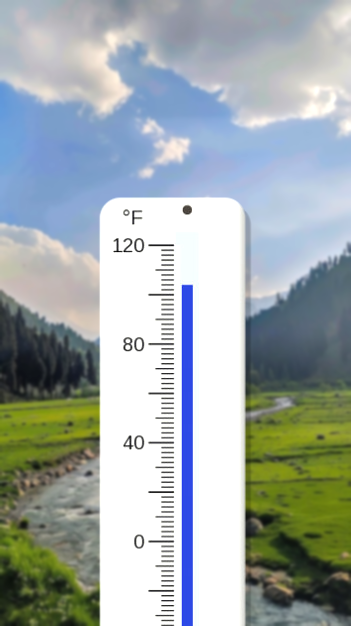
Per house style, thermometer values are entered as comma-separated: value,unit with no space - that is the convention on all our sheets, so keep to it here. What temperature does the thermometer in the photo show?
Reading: 104,°F
